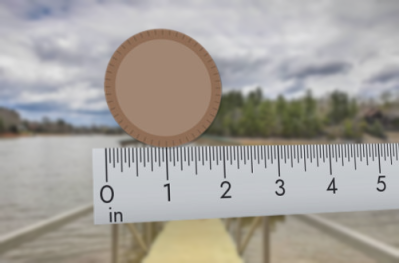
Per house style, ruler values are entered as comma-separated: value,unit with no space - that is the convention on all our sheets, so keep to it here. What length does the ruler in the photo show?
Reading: 2,in
